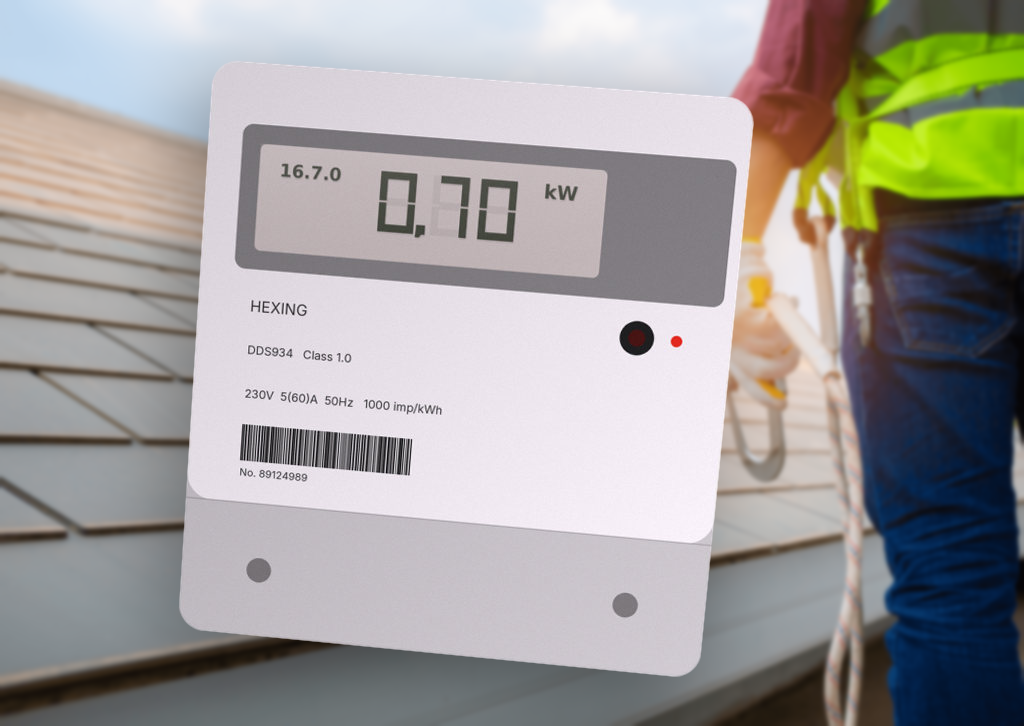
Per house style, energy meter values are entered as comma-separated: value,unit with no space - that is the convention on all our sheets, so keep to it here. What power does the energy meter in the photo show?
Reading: 0.70,kW
